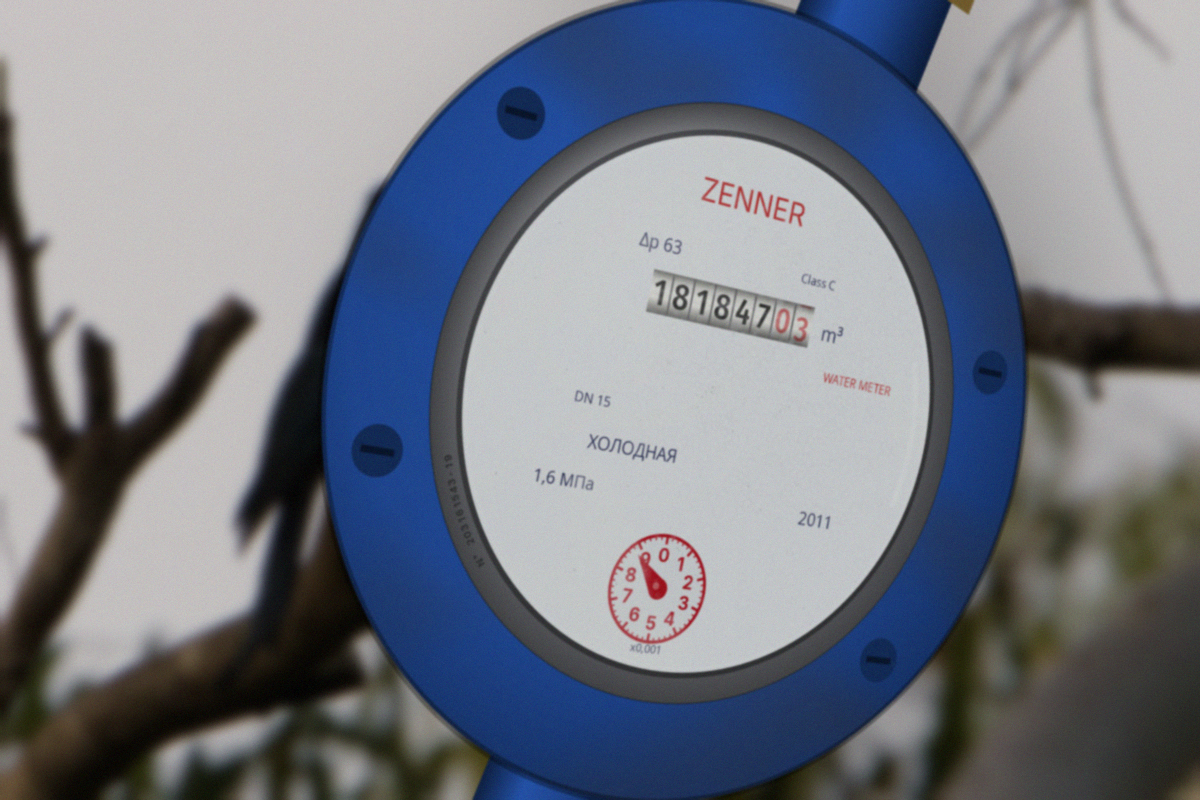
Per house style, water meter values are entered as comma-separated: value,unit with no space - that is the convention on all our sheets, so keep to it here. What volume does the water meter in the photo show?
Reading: 181847.028,m³
